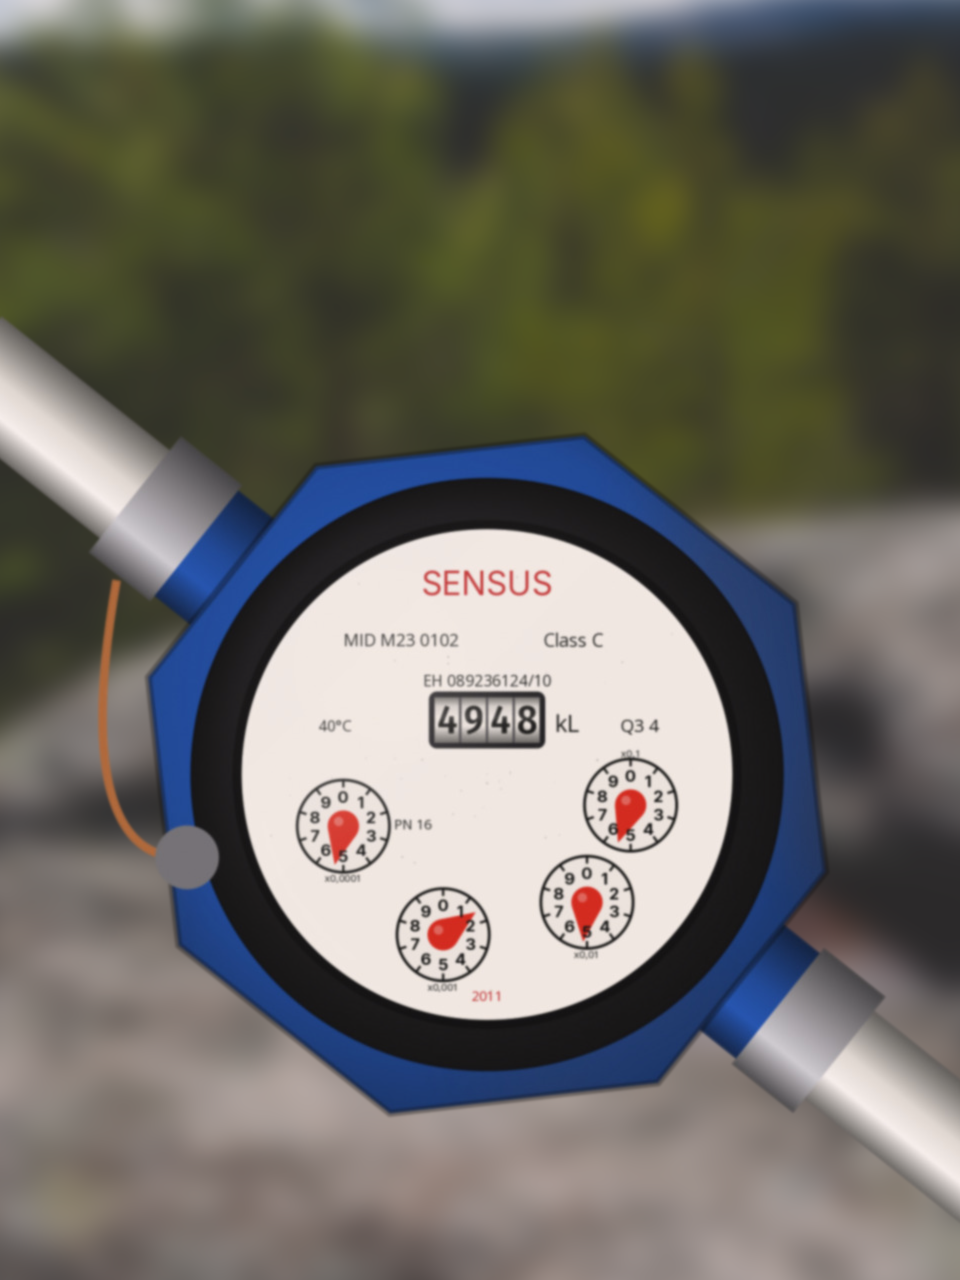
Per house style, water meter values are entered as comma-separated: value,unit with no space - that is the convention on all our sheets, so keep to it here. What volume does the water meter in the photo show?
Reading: 4948.5515,kL
